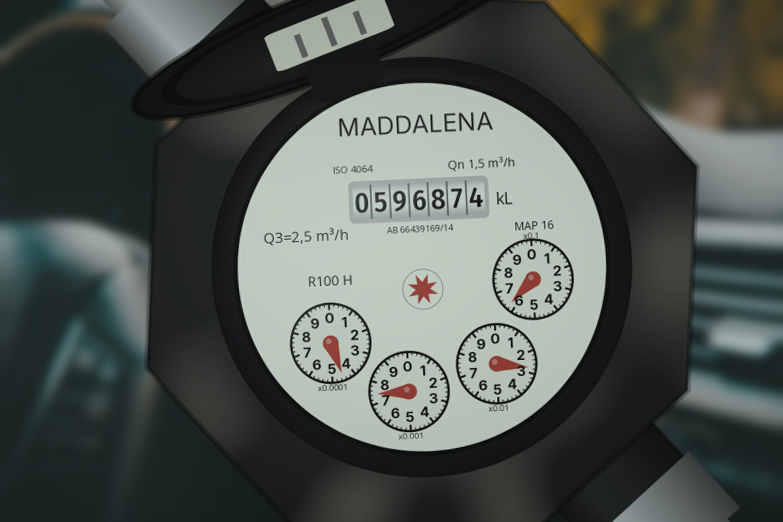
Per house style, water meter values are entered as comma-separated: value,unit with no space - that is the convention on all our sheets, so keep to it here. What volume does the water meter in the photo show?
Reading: 596874.6274,kL
